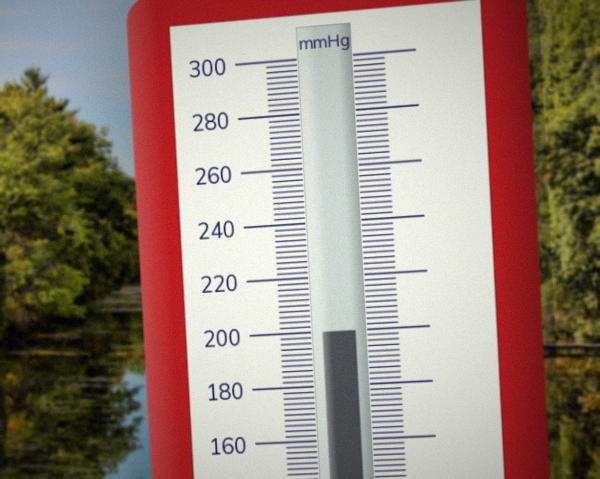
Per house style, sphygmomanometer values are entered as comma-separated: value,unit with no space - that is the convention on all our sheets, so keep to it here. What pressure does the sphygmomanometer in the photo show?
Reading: 200,mmHg
